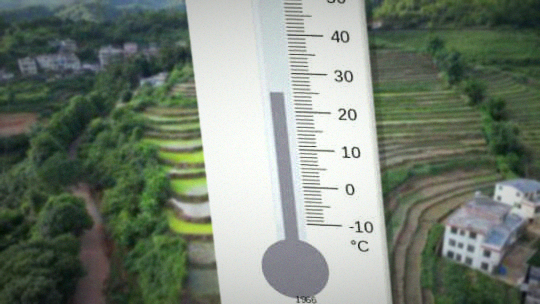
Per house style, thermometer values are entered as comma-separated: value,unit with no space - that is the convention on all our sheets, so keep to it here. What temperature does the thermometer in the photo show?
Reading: 25,°C
